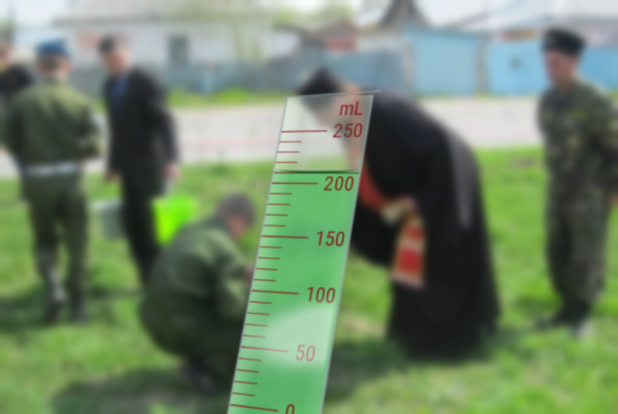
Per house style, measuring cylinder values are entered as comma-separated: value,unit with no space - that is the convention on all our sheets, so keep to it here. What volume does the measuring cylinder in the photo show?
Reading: 210,mL
